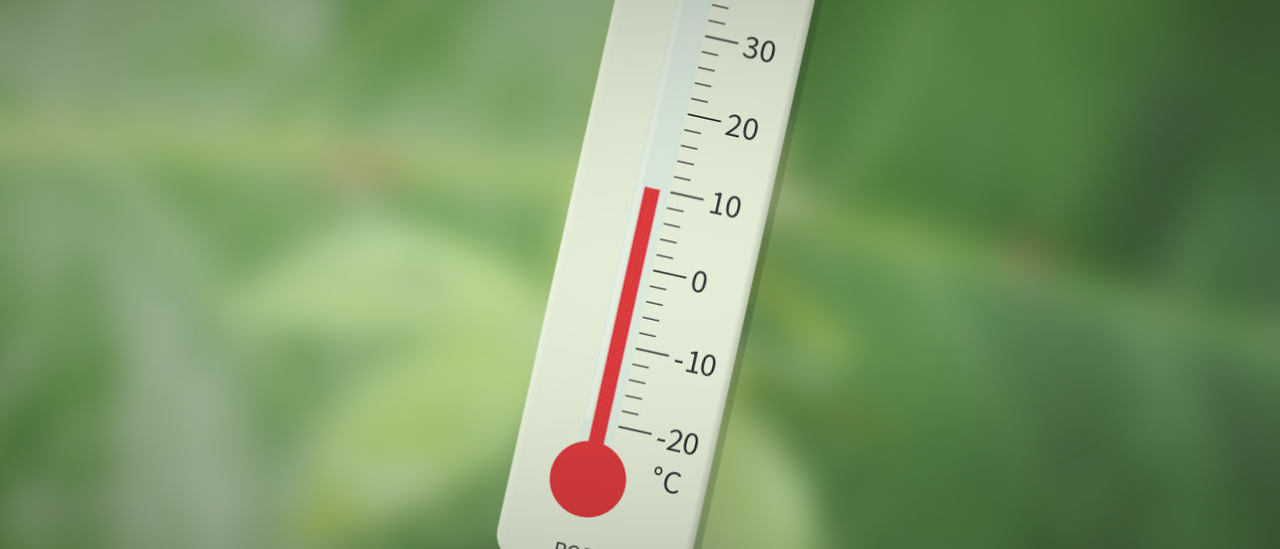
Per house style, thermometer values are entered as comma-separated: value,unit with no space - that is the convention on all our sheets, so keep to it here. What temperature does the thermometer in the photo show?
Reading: 10,°C
